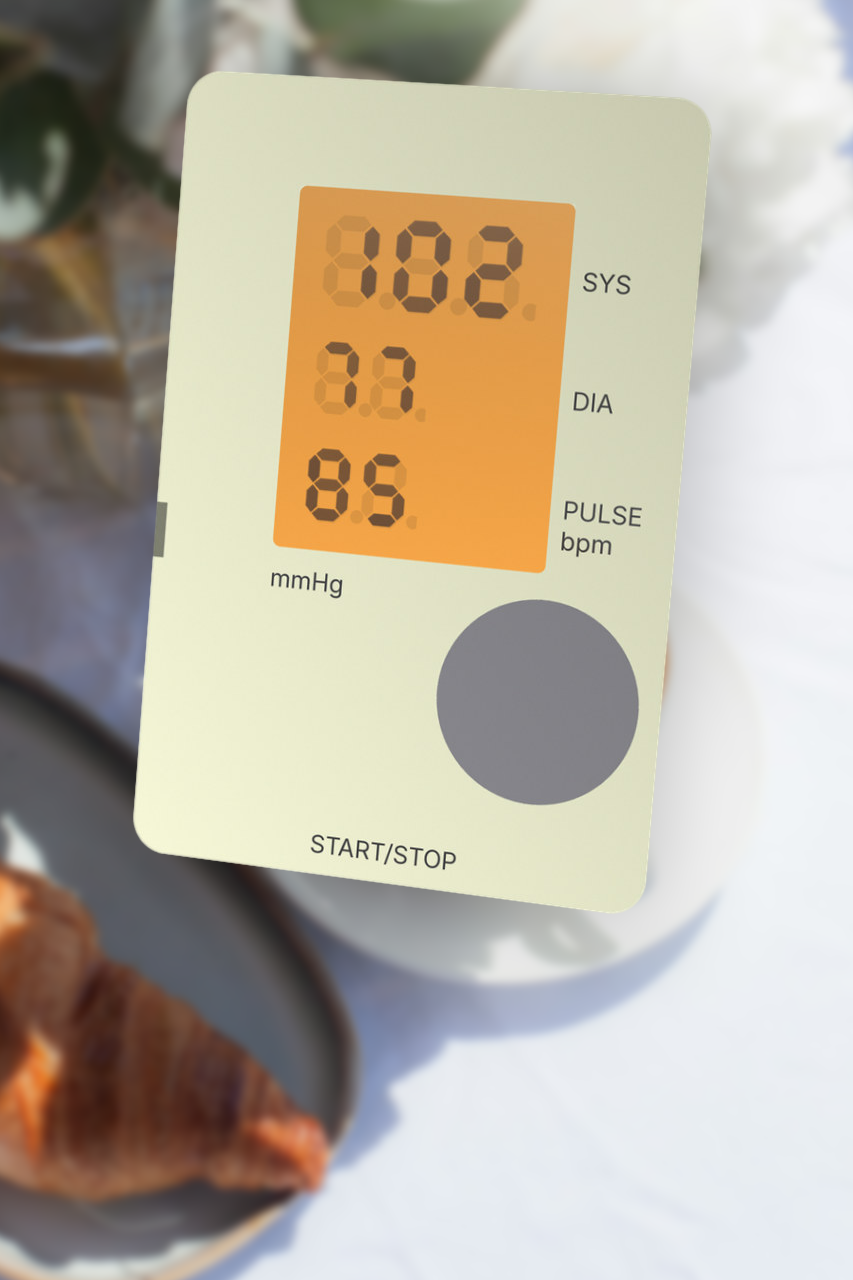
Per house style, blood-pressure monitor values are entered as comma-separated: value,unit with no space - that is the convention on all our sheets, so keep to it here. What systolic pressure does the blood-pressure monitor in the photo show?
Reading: 102,mmHg
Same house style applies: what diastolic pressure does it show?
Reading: 77,mmHg
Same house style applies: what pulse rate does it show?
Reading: 85,bpm
